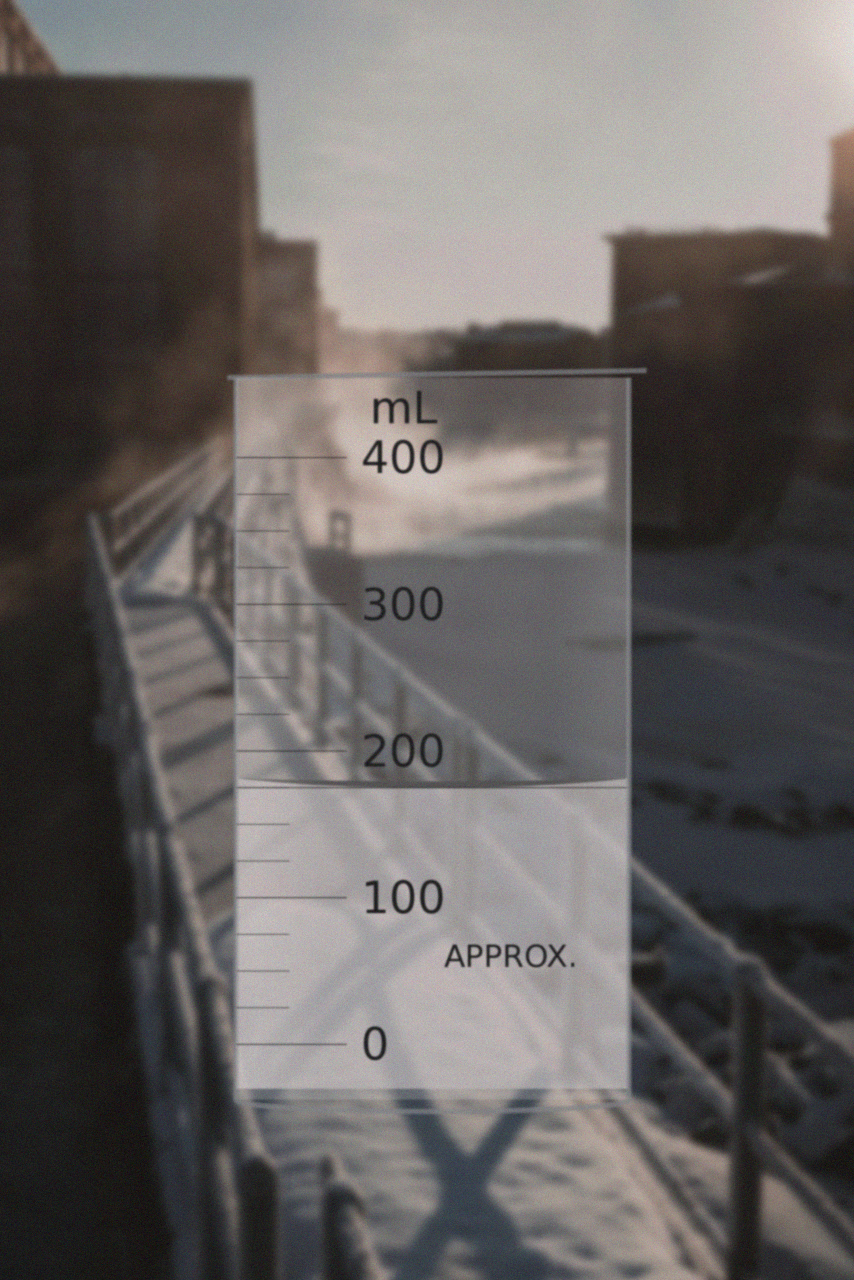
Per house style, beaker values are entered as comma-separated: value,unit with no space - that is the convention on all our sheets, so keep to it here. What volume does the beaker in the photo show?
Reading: 175,mL
